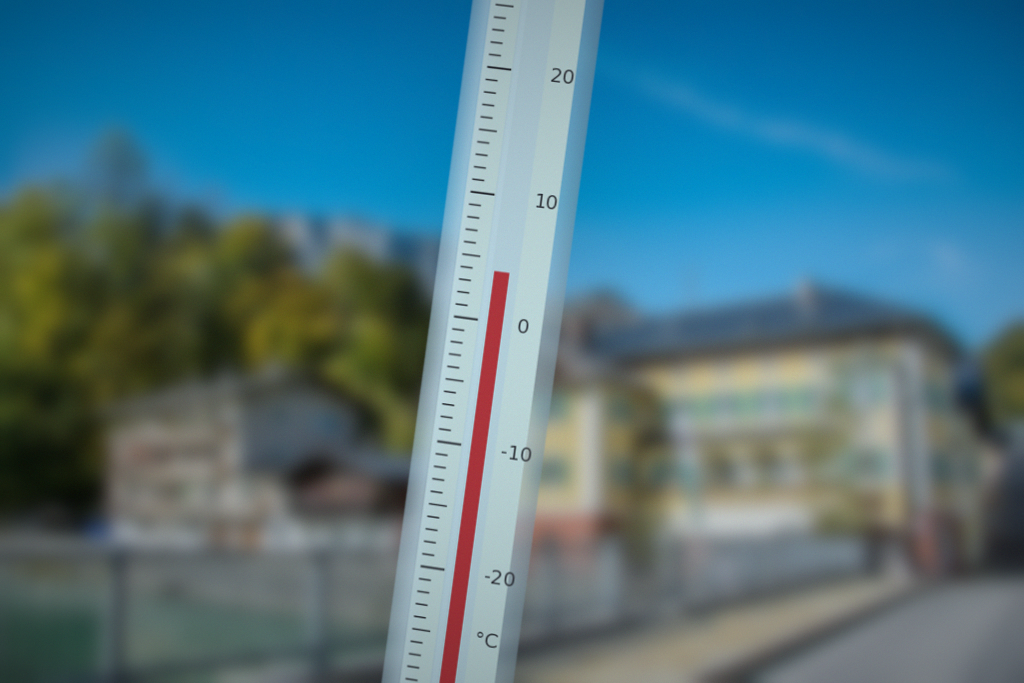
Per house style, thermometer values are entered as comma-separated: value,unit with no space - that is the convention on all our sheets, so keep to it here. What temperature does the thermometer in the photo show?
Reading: 4,°C
